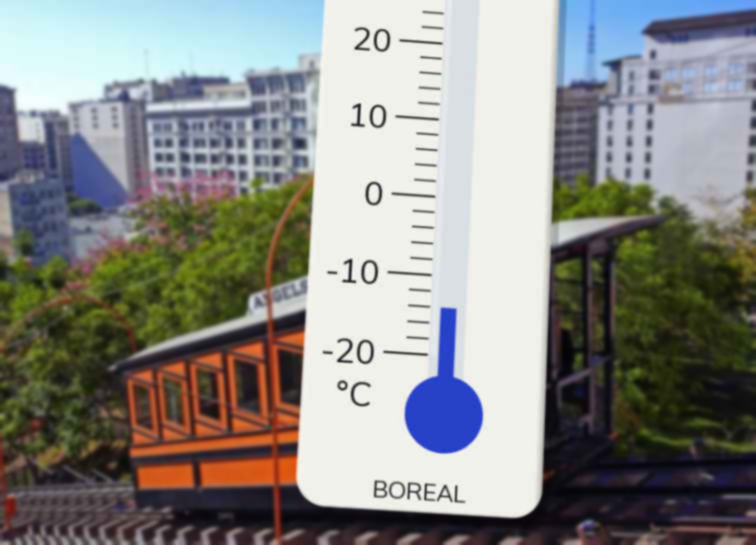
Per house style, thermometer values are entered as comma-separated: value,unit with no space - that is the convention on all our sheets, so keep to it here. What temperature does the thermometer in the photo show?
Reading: -14,°C
